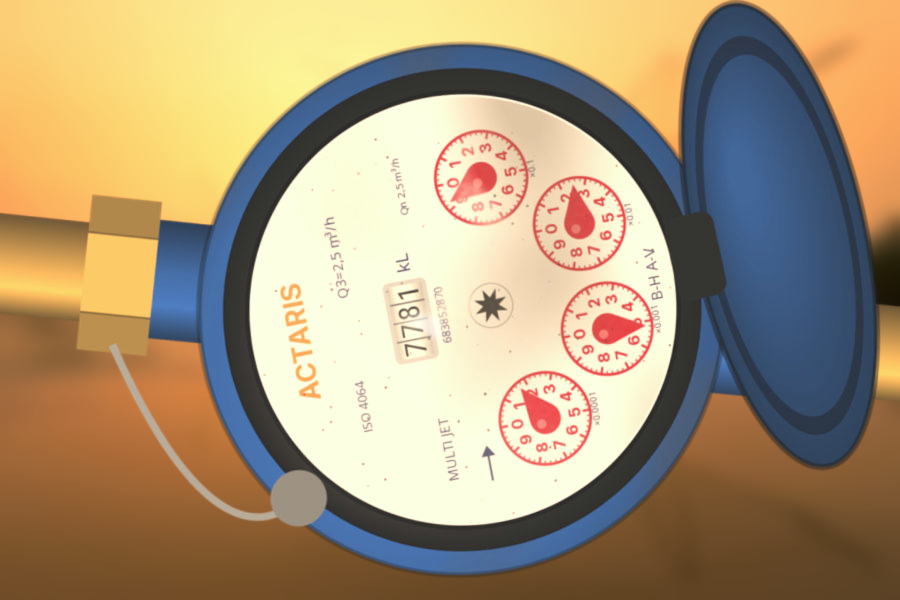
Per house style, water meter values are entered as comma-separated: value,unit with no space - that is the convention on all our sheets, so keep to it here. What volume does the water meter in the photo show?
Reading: 7780.9251,kL
